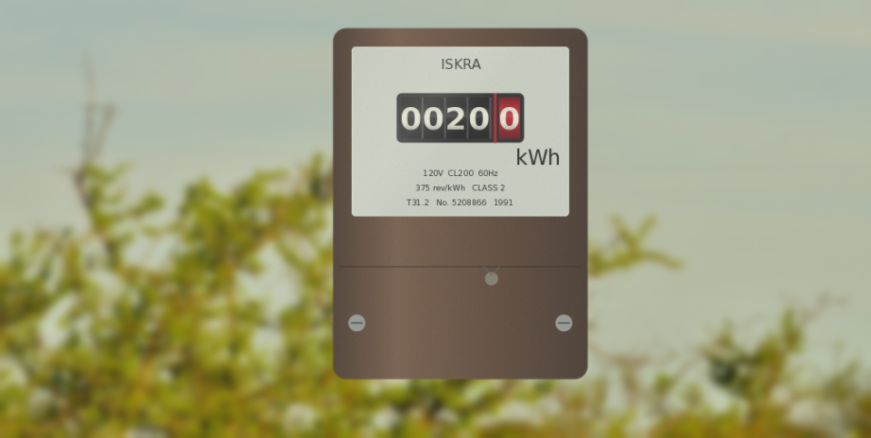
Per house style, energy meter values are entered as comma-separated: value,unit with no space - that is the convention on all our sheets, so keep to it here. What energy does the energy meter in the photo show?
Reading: 20.0,kWh
